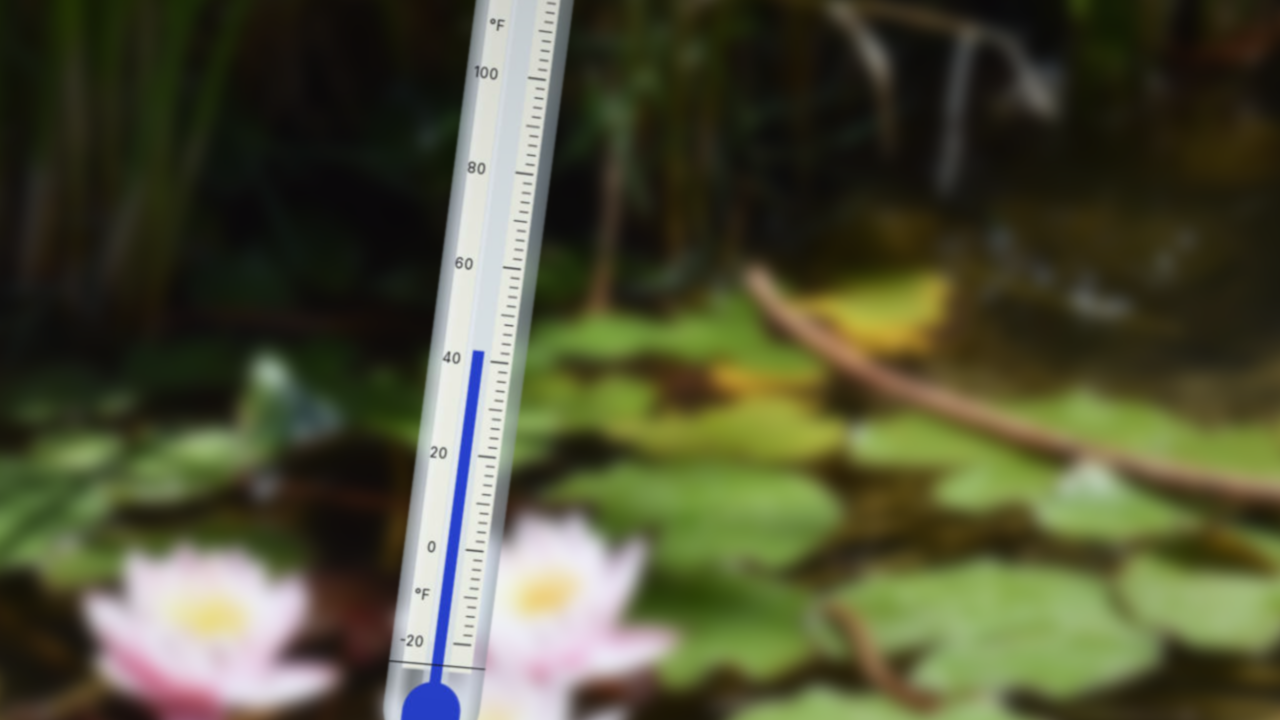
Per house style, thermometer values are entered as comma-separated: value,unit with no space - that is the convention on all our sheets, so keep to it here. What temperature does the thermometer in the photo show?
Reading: 42,°F
